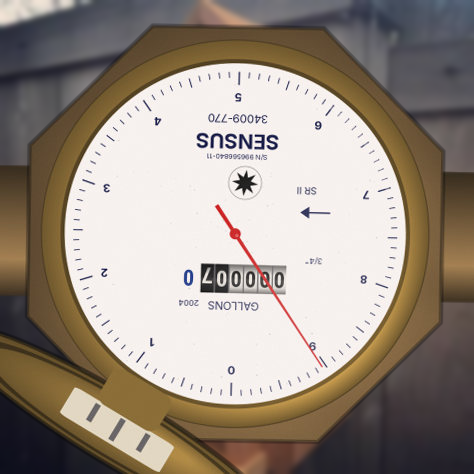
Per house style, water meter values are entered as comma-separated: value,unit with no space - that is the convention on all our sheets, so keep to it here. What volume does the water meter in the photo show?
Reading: 69.0,gal
